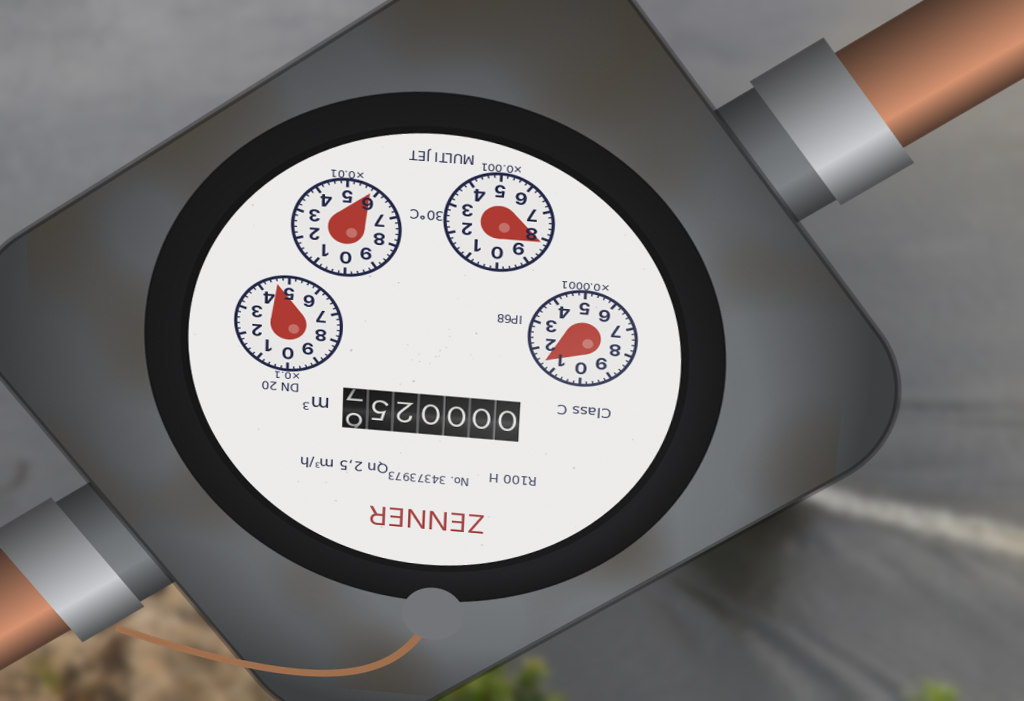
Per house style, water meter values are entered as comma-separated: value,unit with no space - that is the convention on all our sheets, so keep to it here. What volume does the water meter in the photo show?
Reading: 256.4581,m³
